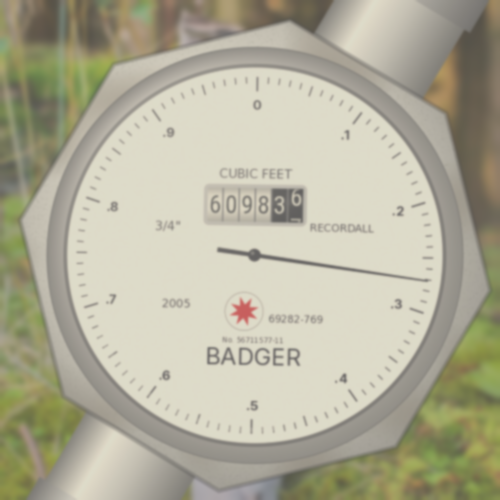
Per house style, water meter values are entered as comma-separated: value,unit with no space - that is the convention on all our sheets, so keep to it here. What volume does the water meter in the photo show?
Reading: 609836.27,ft³
